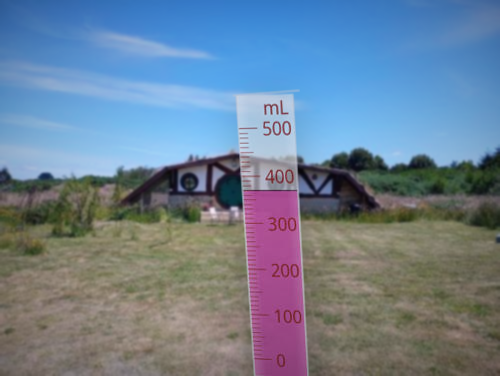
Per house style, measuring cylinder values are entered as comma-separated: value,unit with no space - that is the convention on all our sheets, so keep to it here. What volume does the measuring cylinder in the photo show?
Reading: 370,mL
